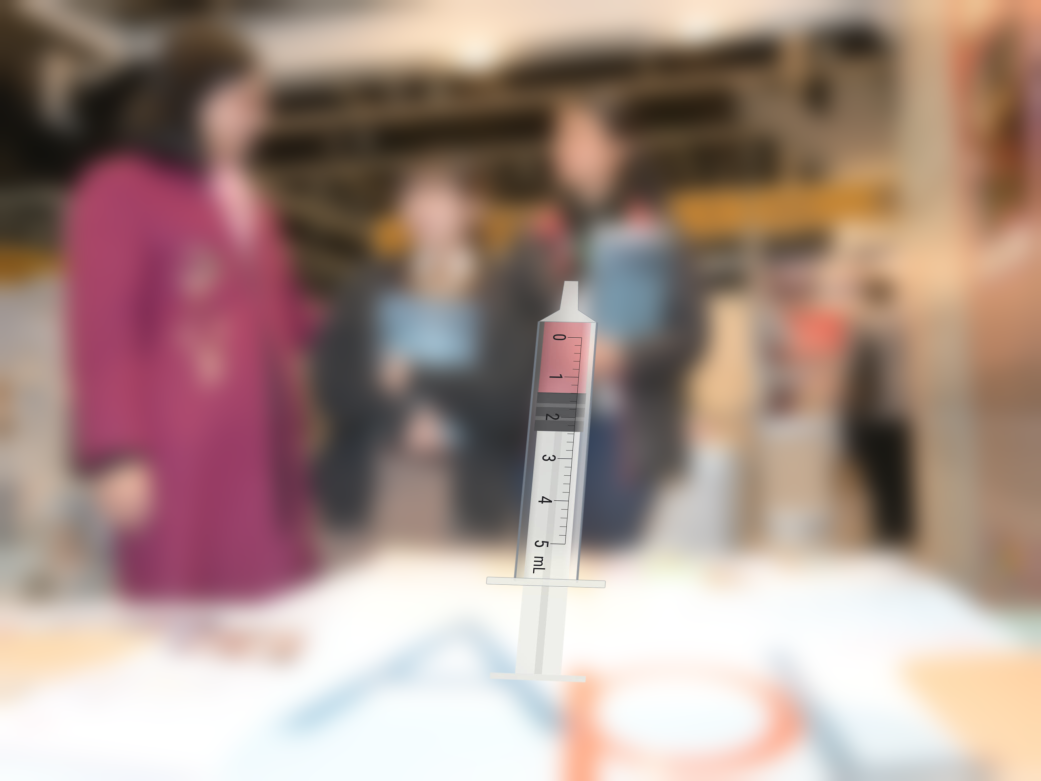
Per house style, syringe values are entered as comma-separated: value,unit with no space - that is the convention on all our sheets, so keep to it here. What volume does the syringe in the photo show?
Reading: 1.4,mL
